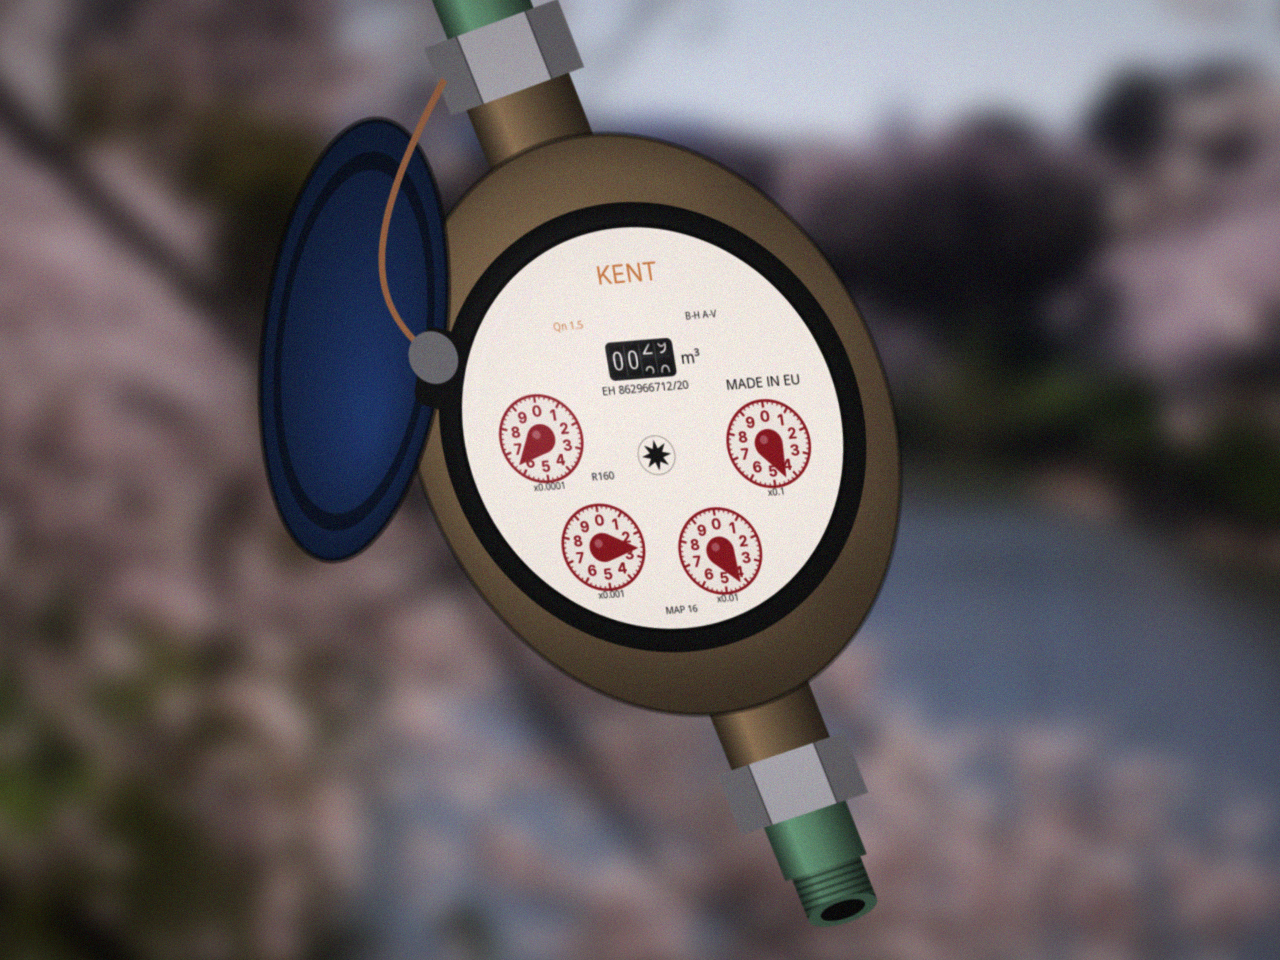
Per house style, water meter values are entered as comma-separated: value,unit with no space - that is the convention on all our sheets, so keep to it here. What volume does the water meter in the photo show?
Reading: 29.4426,m³
